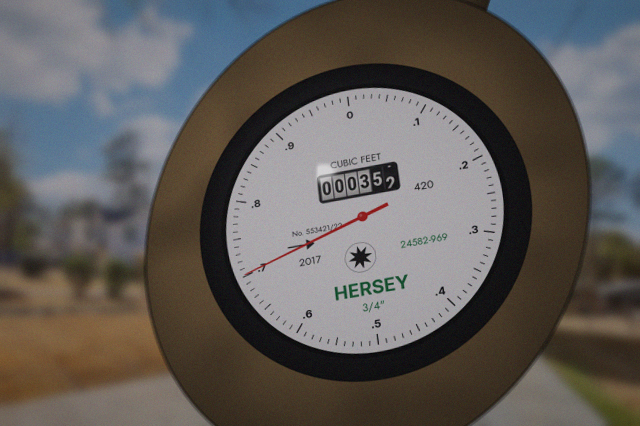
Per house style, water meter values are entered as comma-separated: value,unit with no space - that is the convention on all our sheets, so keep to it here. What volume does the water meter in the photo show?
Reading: 351.70,ft³
